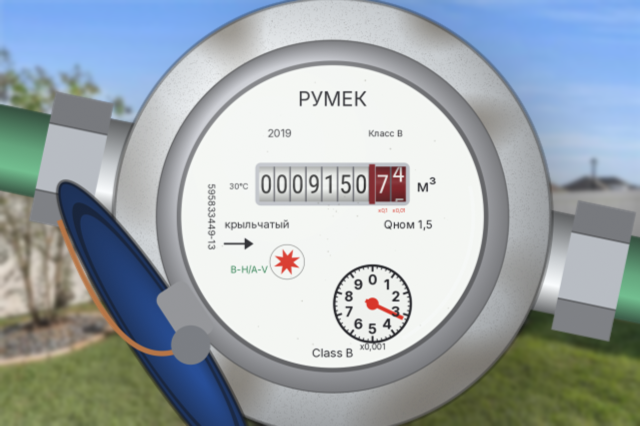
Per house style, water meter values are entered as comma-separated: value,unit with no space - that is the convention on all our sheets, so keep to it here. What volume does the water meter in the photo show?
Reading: 9150.743,m³
